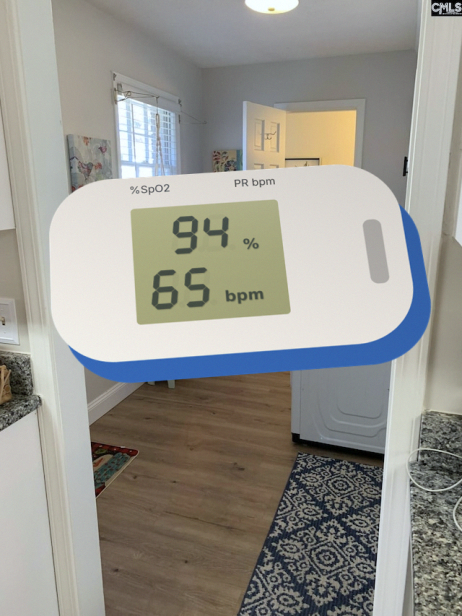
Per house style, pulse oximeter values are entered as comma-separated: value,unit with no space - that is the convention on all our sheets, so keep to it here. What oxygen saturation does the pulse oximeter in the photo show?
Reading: 94,%
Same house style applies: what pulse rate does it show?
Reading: 65,bpm
